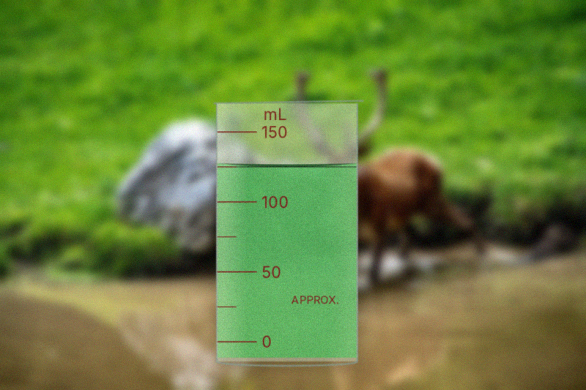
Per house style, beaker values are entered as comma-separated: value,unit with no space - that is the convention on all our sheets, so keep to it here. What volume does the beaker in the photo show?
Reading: 125,mL
